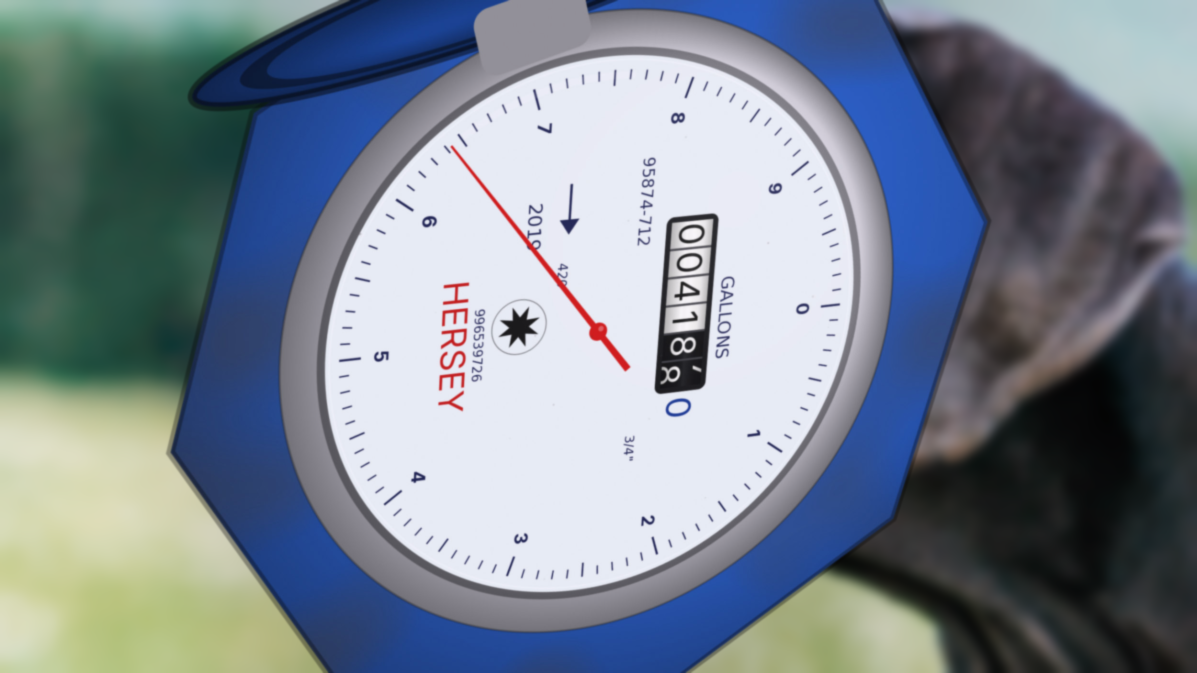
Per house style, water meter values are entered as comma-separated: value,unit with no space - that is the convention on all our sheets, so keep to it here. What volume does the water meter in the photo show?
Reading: 41876.4,gal
